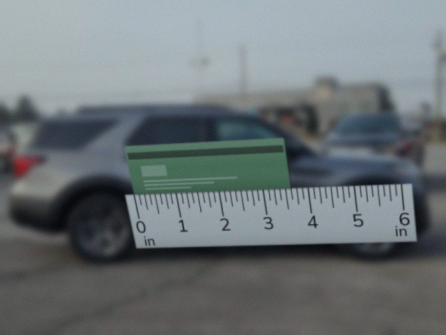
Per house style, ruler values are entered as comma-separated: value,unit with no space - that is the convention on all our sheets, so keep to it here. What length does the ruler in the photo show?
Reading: 3.625,in
